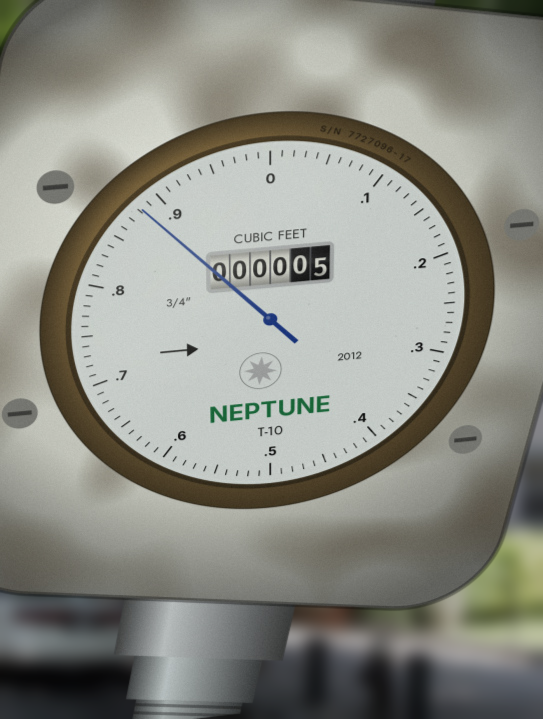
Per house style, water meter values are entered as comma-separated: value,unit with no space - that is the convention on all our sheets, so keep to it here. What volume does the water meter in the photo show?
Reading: 4.88,ft³
